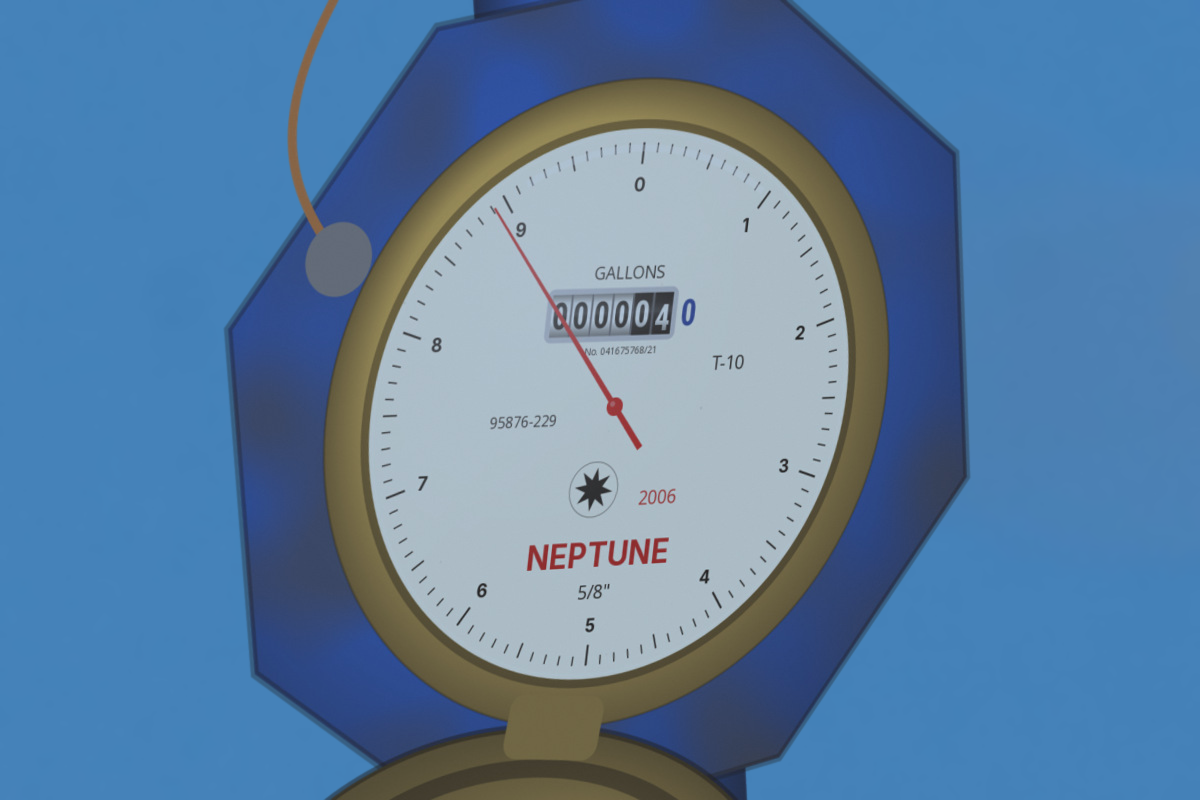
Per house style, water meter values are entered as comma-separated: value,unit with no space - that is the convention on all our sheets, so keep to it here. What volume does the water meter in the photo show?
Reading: 38.9,gal
